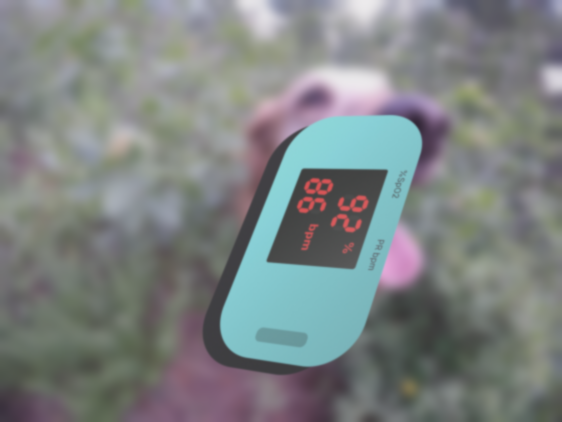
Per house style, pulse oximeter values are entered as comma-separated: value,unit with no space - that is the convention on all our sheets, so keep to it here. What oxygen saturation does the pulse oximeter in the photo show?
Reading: 92,%
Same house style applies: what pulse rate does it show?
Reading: 86,bpm
